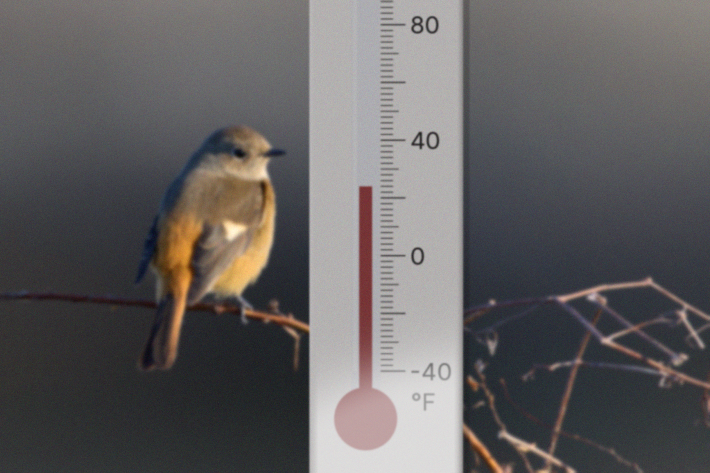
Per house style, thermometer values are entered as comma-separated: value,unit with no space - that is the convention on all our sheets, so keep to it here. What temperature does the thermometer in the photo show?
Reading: 24,°F
